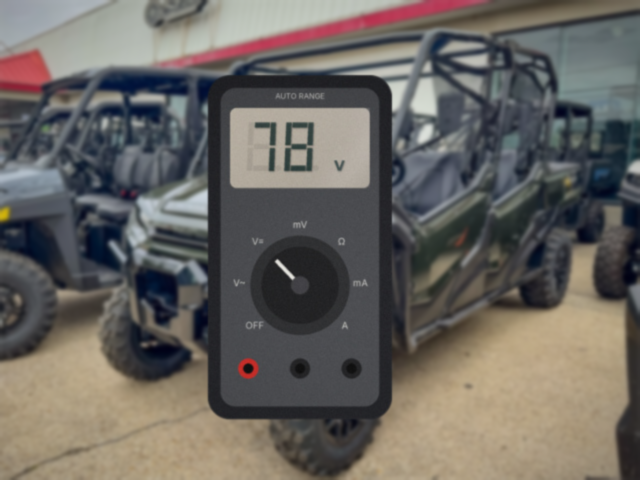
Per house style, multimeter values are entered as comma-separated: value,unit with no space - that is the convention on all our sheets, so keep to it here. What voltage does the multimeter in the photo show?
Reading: 78,V
